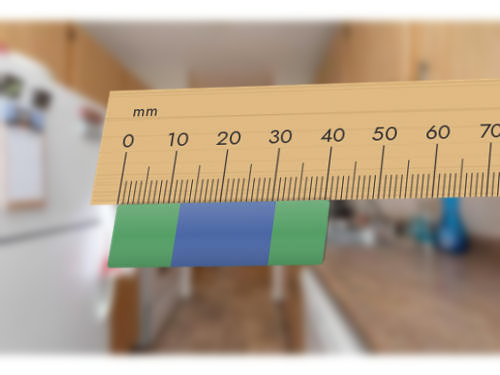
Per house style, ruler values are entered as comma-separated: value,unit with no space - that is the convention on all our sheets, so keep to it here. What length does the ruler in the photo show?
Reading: 41,mm
